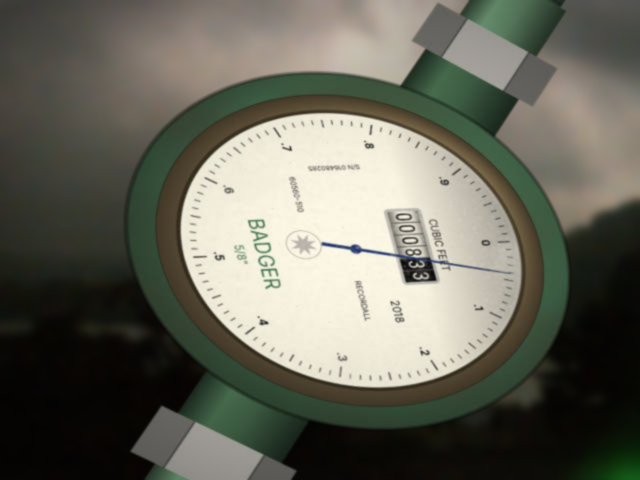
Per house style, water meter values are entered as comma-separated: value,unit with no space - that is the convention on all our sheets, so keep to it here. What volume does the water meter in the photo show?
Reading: 833.04,ft³
